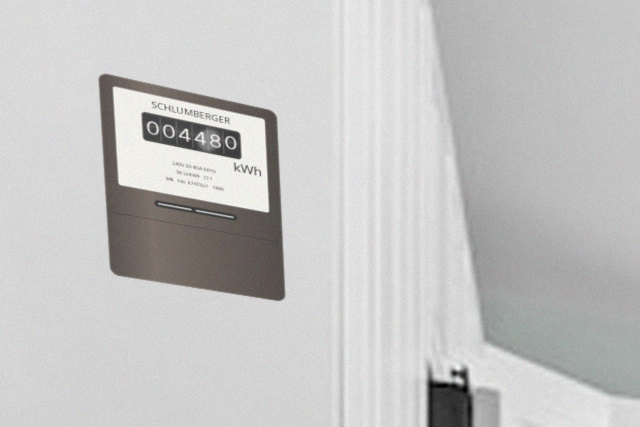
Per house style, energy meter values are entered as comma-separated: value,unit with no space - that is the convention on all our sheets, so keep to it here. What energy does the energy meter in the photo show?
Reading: 4480,kWh
